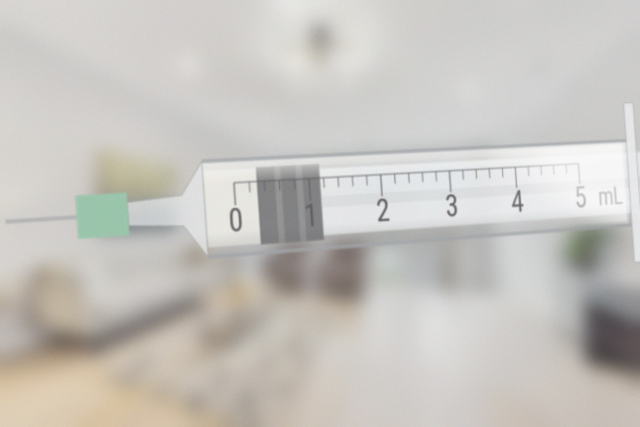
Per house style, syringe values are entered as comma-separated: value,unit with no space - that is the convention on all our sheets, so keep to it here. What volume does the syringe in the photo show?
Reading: 0.3,mL
